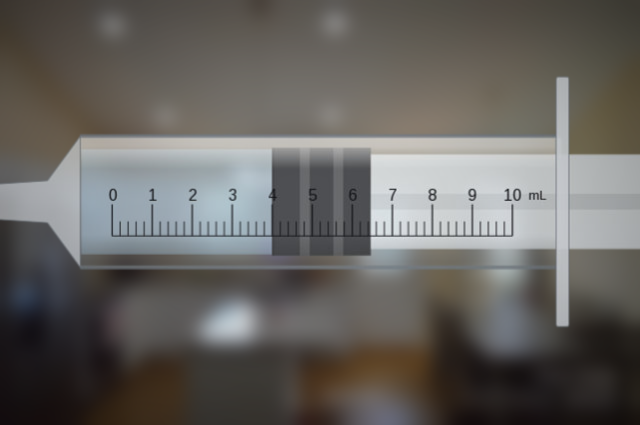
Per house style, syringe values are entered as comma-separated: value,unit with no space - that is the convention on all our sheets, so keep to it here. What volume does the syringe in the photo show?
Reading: 4,mL
